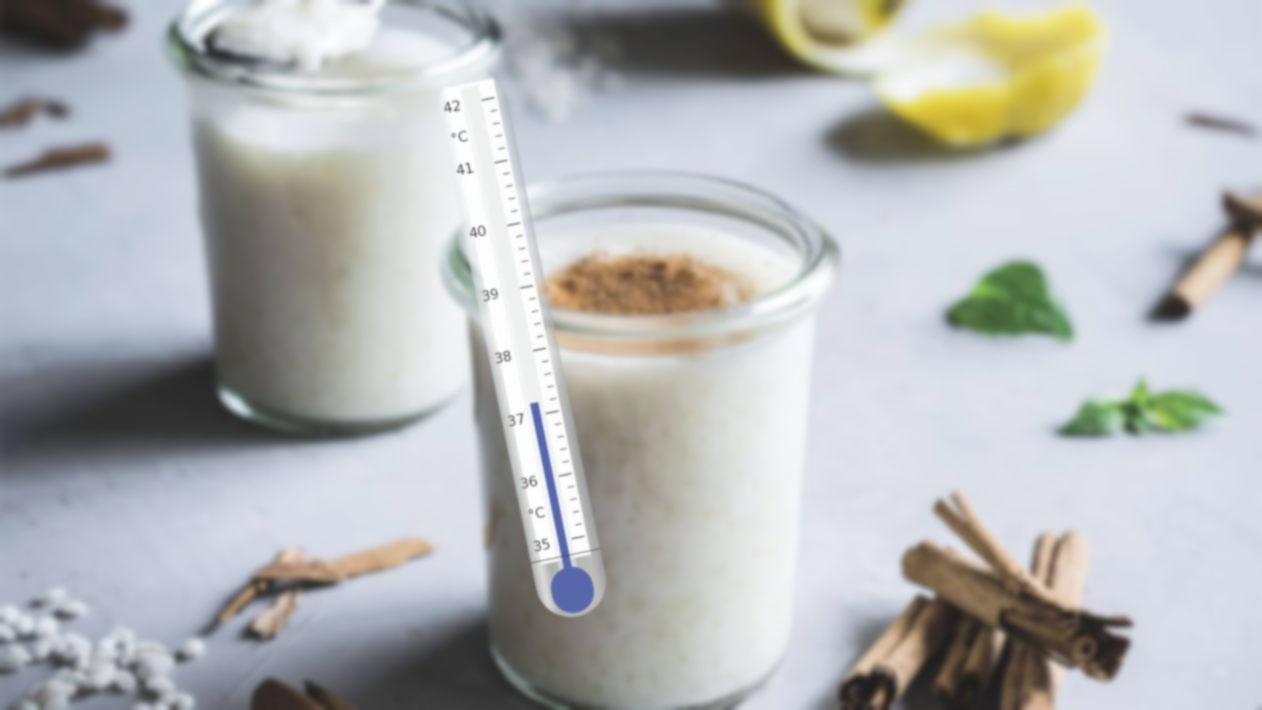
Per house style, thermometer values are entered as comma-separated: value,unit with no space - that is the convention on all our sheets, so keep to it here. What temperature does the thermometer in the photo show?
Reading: 37.2,°C
